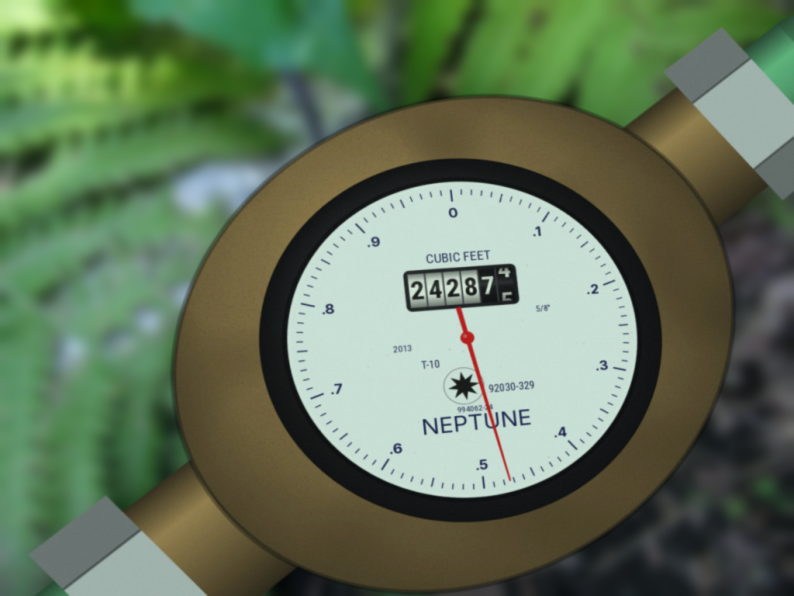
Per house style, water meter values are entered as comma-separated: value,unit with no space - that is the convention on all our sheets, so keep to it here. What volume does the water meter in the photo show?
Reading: 242874.47,ft³
